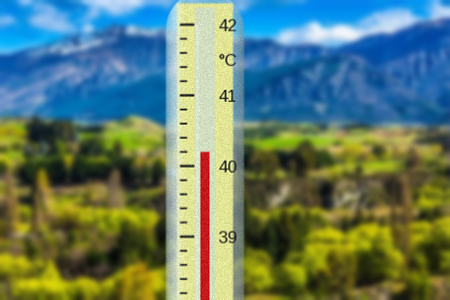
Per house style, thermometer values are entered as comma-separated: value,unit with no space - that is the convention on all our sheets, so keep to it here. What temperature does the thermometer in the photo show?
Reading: 40.2,°C
